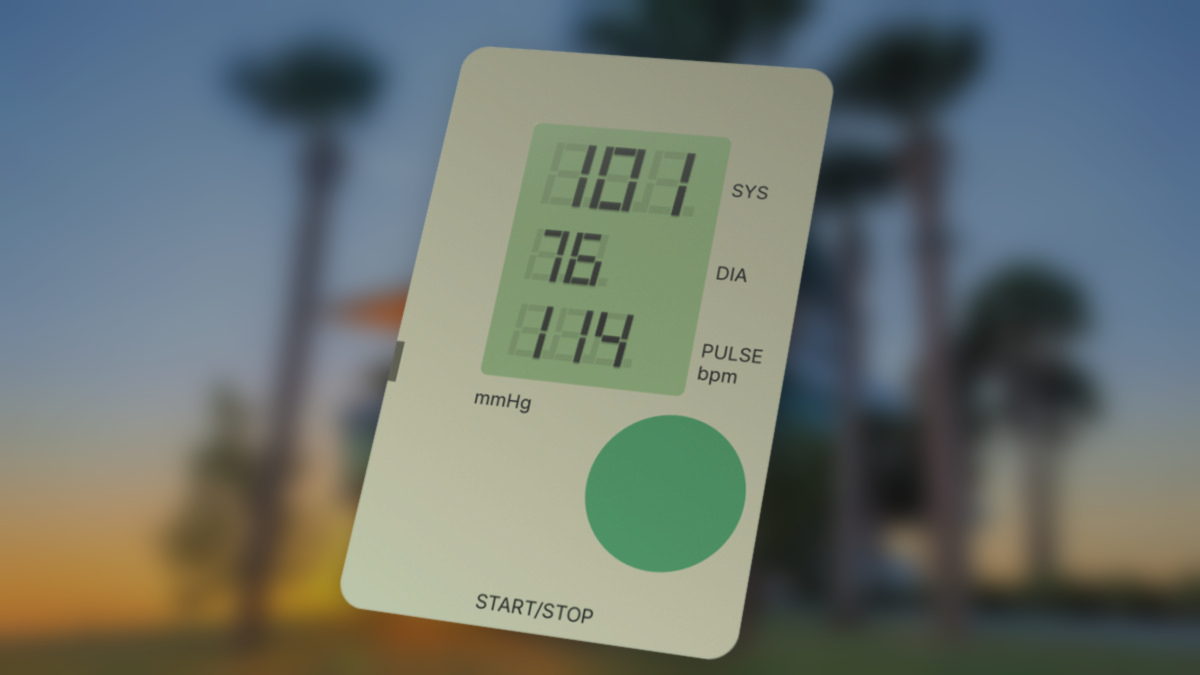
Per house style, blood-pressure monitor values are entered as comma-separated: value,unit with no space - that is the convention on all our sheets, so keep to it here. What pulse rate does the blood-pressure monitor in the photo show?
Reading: 114,bpm
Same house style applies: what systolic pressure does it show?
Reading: 101,mmHg
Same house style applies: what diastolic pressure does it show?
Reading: 76,mmHg
